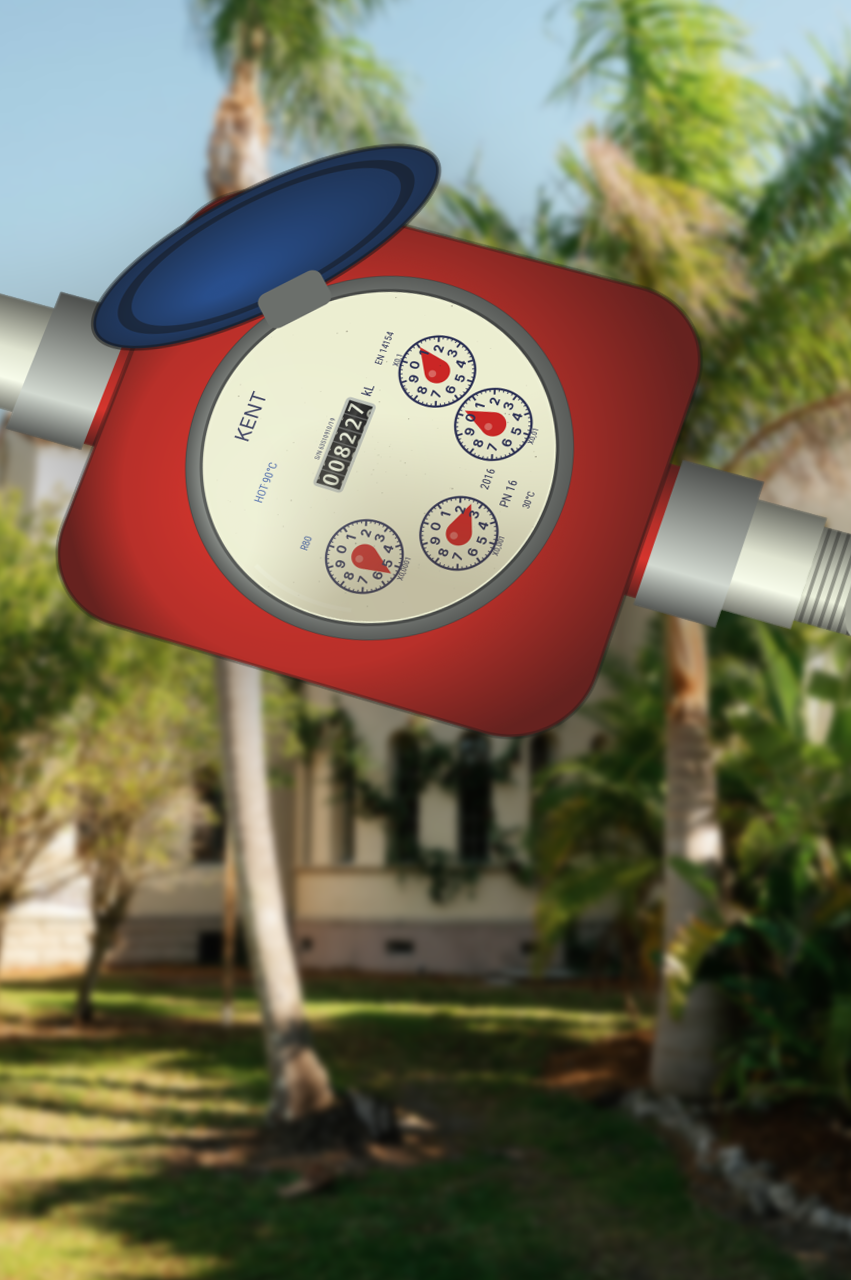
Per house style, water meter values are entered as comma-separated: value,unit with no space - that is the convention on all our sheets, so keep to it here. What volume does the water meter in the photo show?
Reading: 8227.1025,kL
